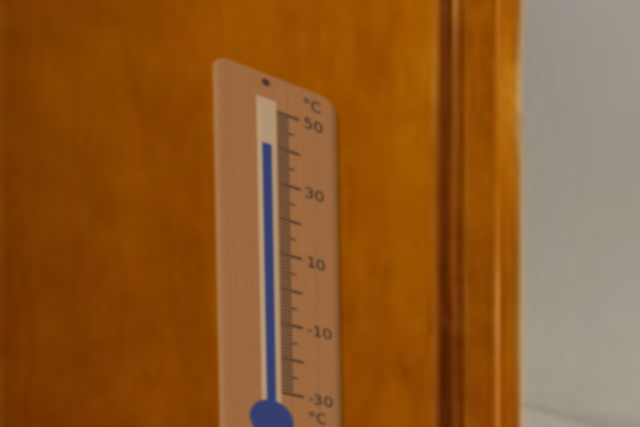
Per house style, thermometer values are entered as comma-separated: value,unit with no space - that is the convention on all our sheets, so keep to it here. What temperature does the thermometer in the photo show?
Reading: 40,°C
